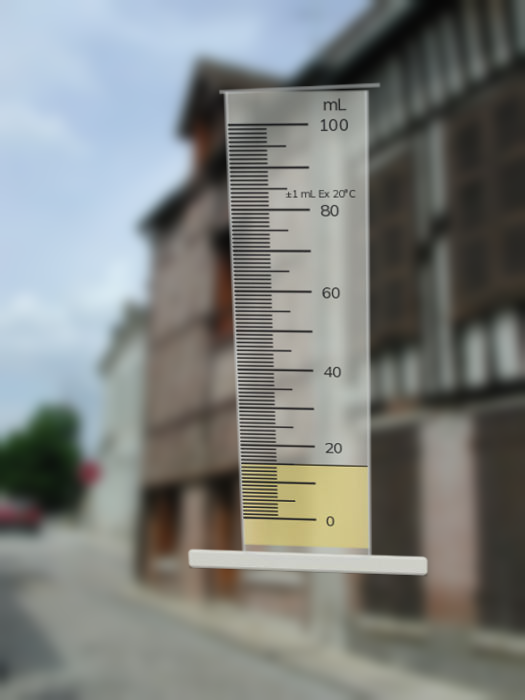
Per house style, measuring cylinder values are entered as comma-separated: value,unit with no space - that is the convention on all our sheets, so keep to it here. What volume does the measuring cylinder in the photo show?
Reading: 15,mL
